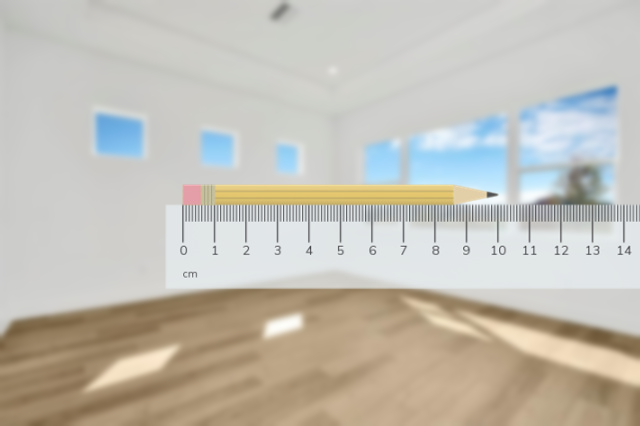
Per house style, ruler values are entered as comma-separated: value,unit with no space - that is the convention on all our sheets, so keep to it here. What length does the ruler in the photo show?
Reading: 10,cm
